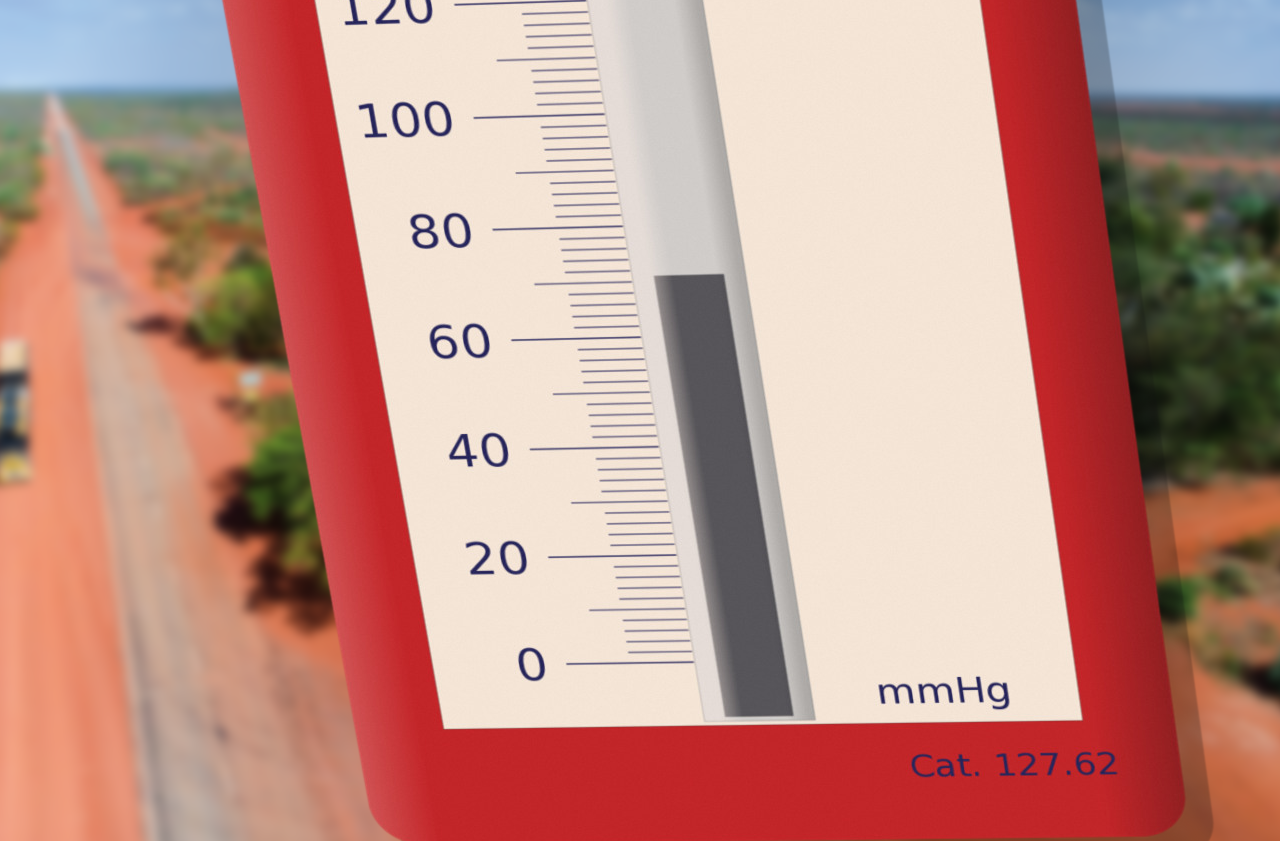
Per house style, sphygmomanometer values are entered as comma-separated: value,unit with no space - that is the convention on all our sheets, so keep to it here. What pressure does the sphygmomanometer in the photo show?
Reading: 71,mmHg
